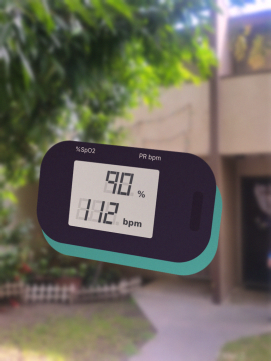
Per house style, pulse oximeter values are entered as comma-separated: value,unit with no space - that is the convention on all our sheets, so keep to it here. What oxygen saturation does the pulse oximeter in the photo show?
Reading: 90,%
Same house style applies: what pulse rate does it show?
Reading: 112,bpm
